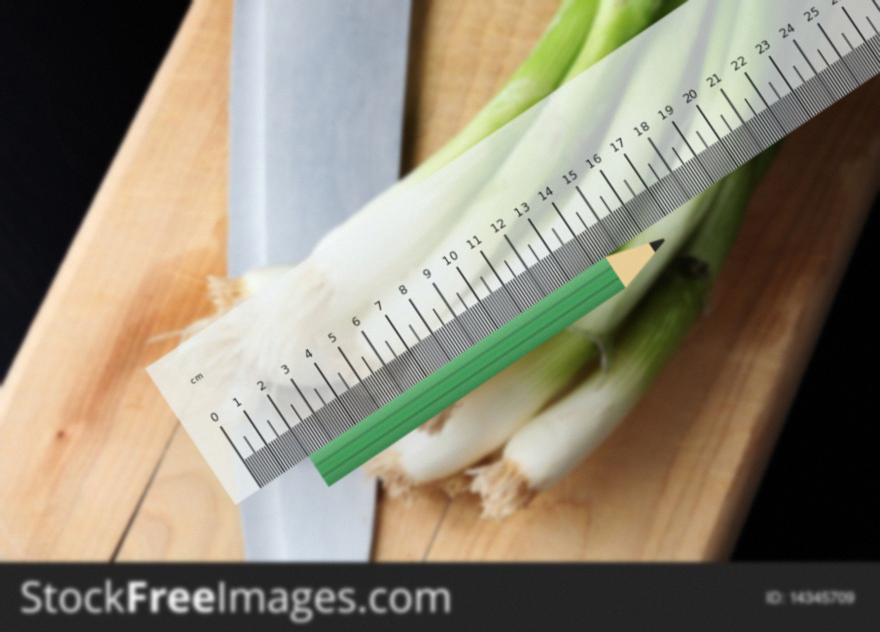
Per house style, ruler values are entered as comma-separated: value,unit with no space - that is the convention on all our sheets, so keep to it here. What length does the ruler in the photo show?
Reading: 14.5,cm
